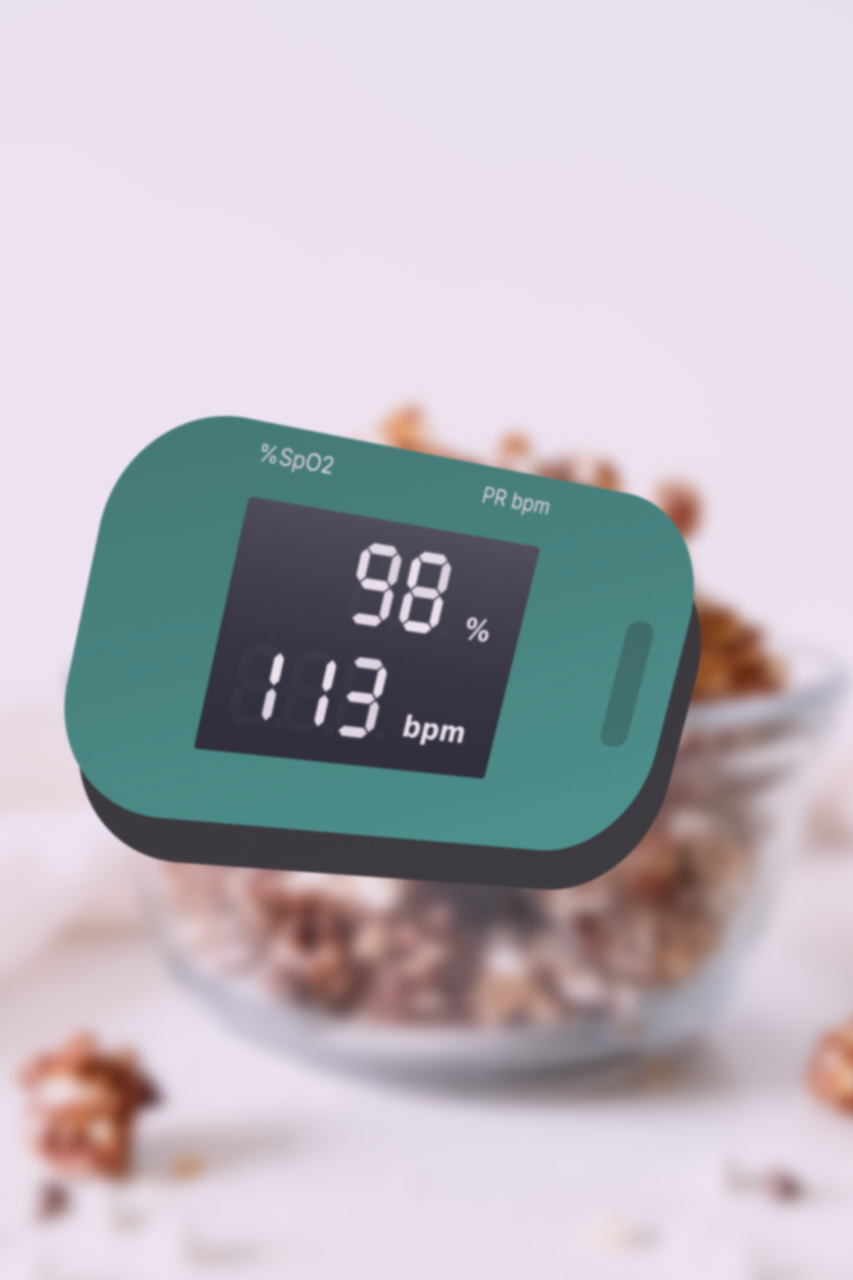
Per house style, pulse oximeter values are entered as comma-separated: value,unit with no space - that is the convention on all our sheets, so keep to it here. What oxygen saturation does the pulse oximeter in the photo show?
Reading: 98,%
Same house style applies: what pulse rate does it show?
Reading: 113,bpm
